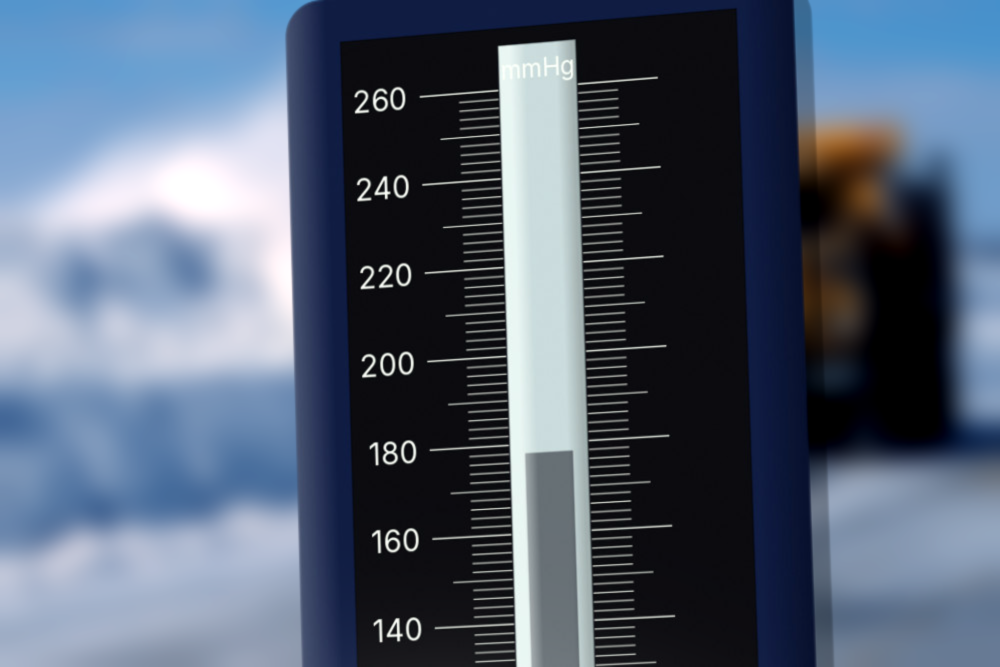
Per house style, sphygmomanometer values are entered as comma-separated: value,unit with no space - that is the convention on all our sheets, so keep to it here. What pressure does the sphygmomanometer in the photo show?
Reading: 178,mmHg
